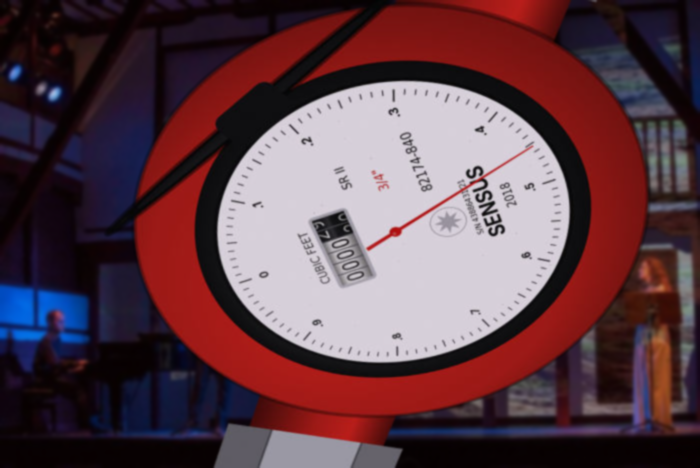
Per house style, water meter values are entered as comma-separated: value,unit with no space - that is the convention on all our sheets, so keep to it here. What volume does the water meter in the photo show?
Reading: 29.45,ft³
